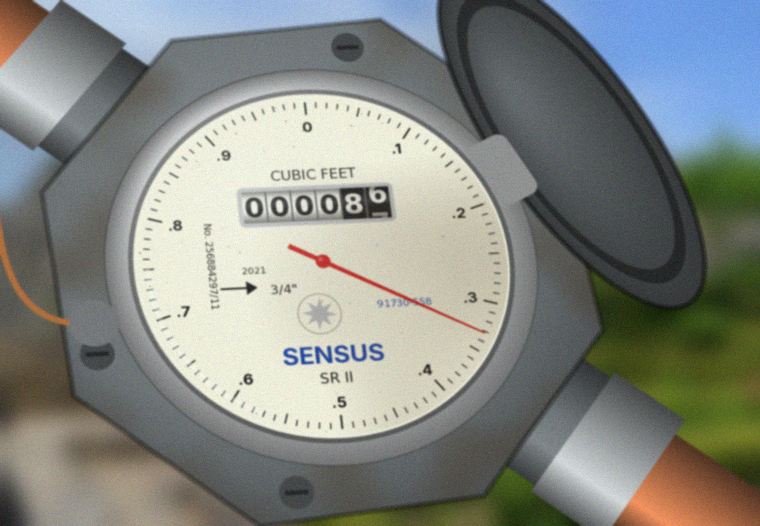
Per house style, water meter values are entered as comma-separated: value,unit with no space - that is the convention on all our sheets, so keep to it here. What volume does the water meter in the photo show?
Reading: 86.33,ft³
